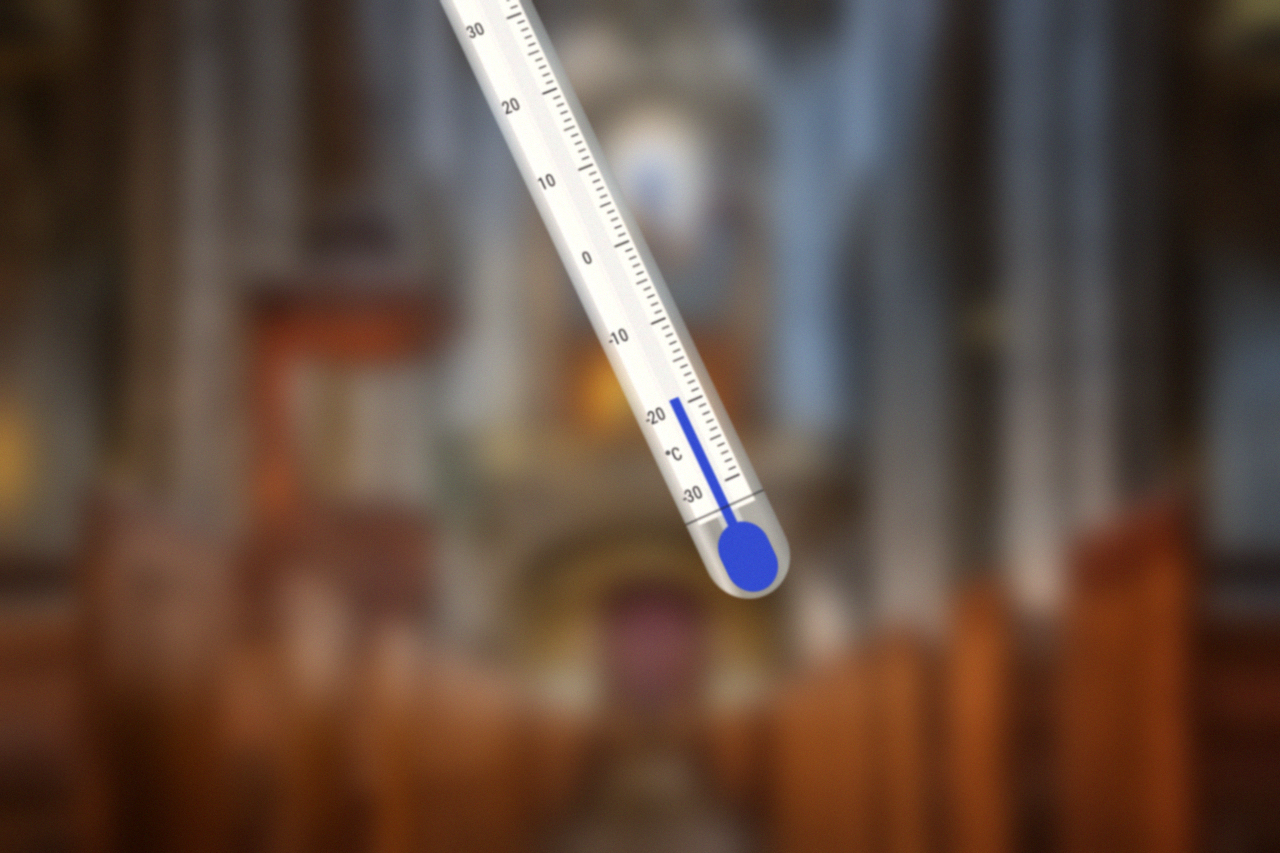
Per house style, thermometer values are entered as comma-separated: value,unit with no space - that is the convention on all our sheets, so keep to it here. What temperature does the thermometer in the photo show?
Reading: -19,°C
